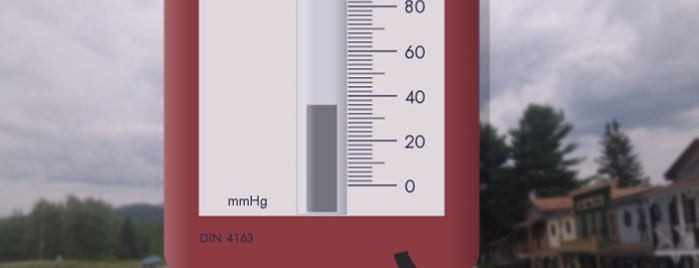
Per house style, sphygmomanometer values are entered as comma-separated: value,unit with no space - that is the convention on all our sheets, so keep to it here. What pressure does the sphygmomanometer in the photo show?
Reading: 36,mmHg
